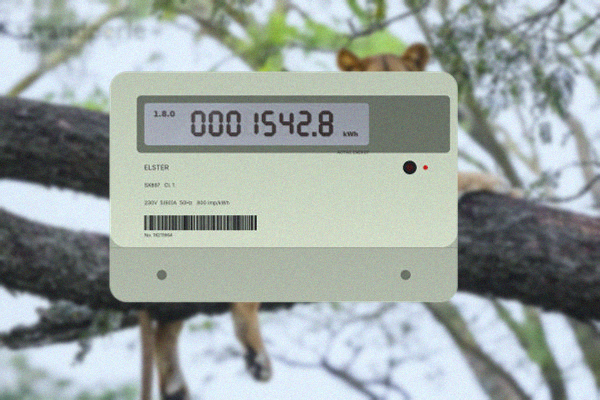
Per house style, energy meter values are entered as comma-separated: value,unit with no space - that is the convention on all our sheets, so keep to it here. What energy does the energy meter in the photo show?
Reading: 1542.8,kWh
